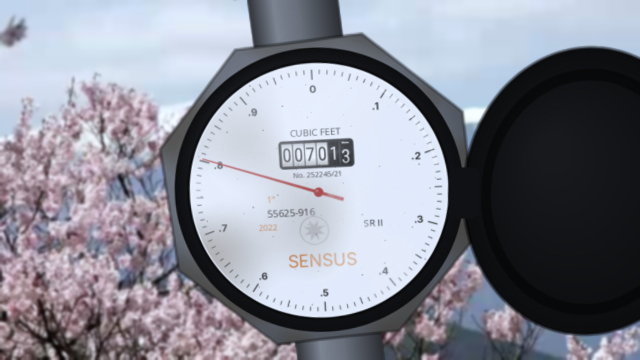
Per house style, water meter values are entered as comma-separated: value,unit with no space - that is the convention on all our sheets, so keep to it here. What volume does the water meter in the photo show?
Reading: 7012.80,ft³
